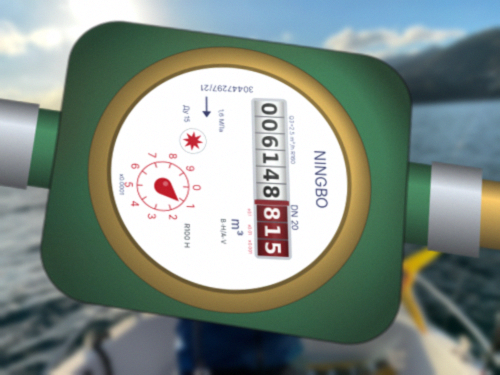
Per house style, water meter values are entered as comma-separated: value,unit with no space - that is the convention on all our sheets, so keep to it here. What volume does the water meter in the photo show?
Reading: 6148.8151,m³
